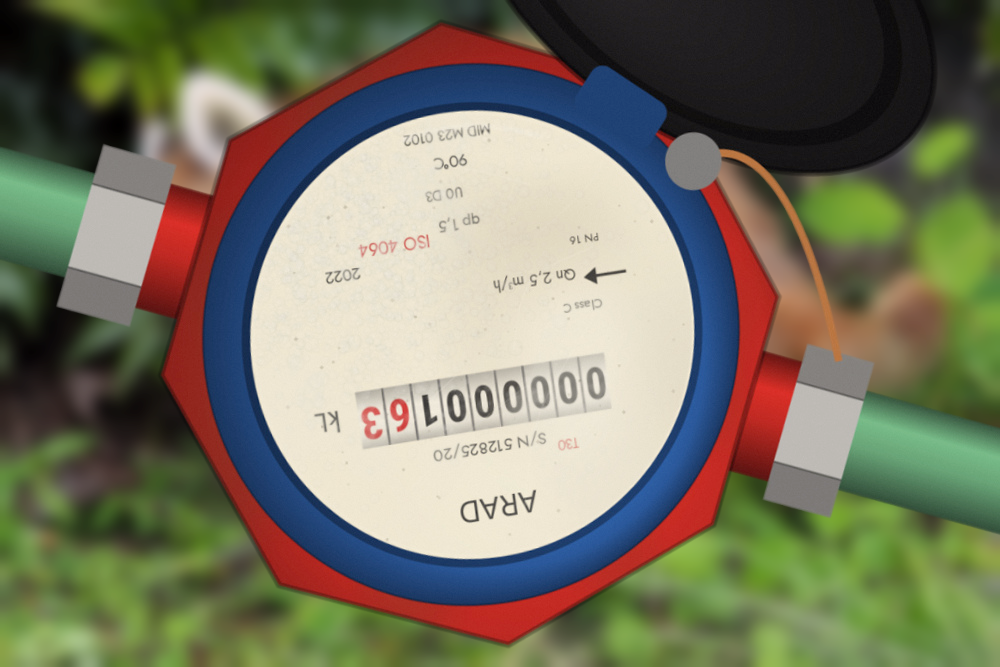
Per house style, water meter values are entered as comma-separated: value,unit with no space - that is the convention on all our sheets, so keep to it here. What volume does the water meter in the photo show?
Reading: 1.63,kL
